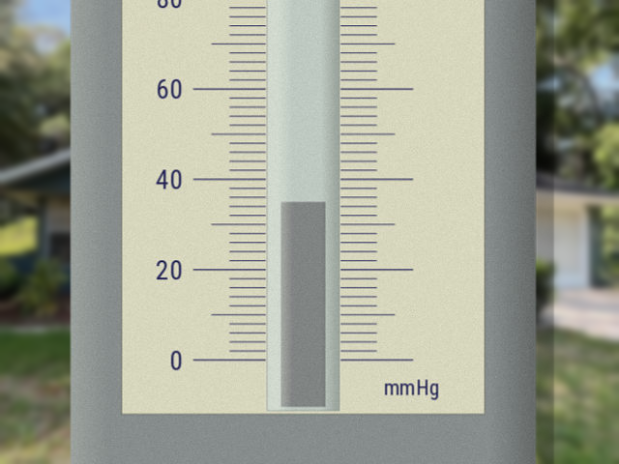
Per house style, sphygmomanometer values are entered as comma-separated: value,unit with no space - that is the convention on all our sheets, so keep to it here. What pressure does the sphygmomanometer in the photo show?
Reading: 35,mmHg
